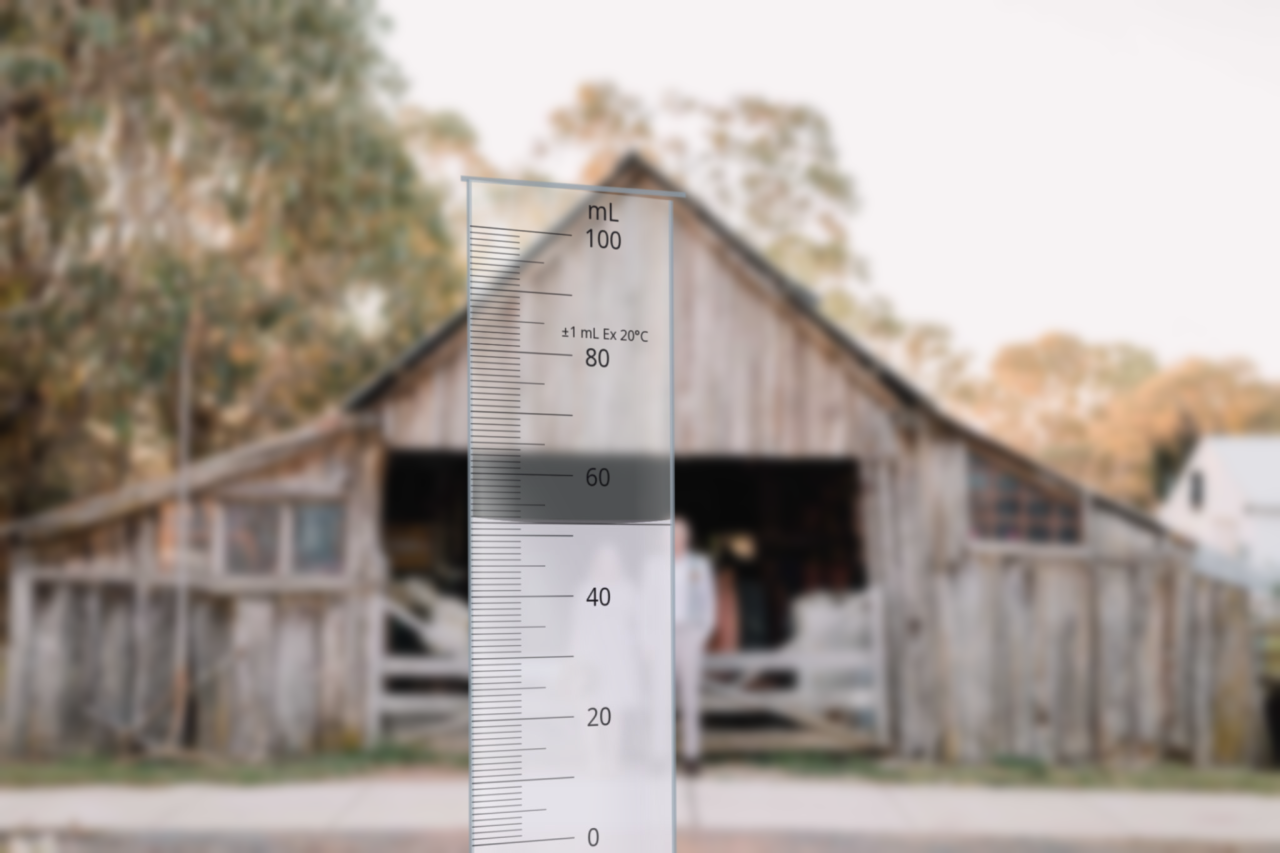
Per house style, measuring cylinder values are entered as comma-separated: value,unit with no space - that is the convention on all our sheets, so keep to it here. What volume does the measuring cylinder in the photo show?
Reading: 52,mL
